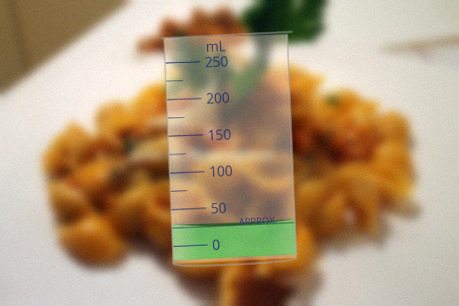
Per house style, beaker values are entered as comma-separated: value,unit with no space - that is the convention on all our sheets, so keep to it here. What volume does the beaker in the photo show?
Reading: 25,mL
